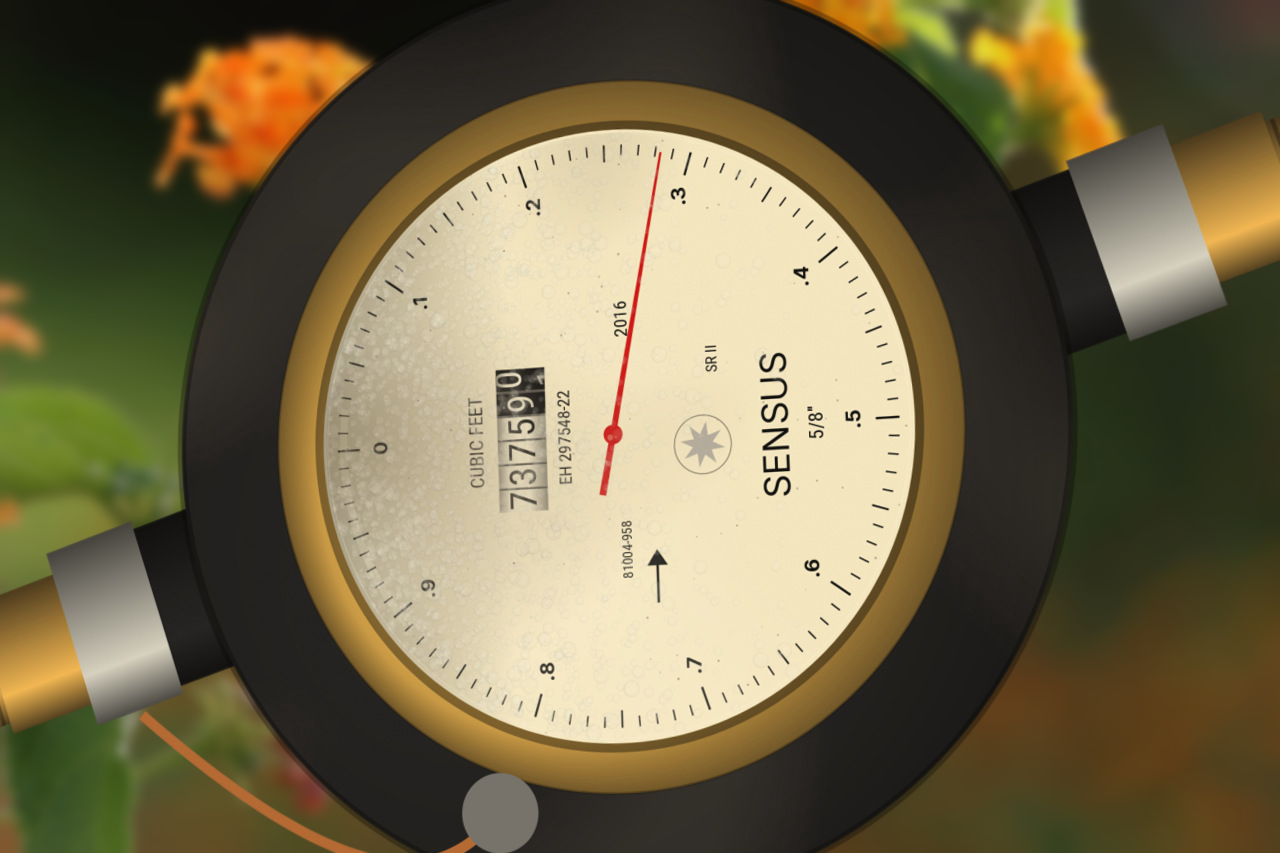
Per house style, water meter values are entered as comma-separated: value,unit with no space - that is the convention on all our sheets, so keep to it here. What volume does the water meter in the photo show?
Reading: 737590.28,ft³
